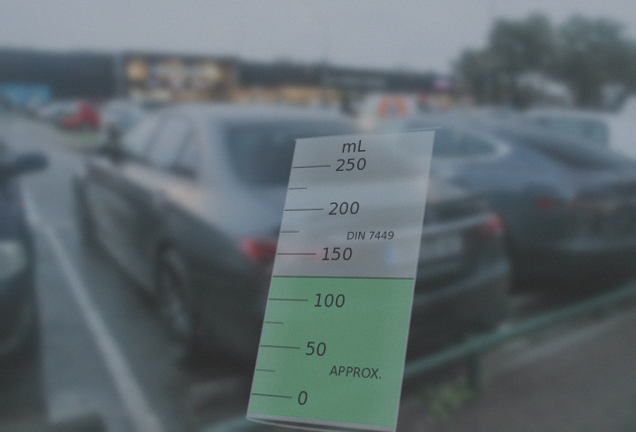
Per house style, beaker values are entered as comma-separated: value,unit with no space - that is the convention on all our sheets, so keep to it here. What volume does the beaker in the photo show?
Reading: 125,mL
